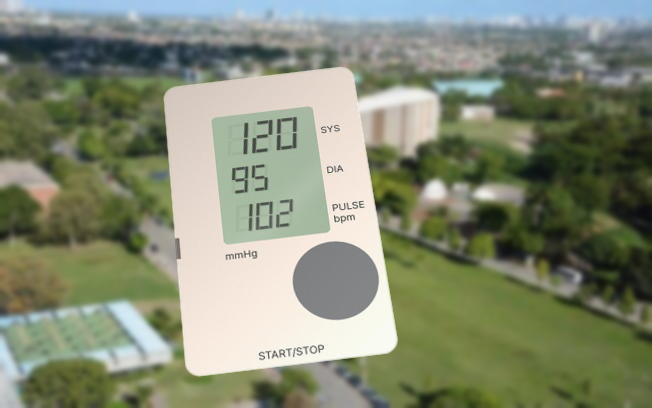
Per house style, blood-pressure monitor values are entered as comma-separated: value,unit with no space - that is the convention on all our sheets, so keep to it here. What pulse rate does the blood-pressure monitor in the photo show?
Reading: 102,bpm
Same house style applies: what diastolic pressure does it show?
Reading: 95,mmHg
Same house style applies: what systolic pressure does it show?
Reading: 120,mmHg
